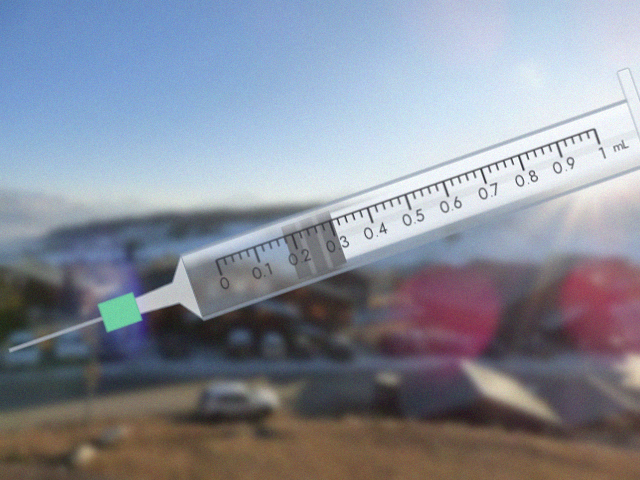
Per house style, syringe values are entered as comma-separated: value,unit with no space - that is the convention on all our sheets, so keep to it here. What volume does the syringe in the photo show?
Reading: 0.18,mL
